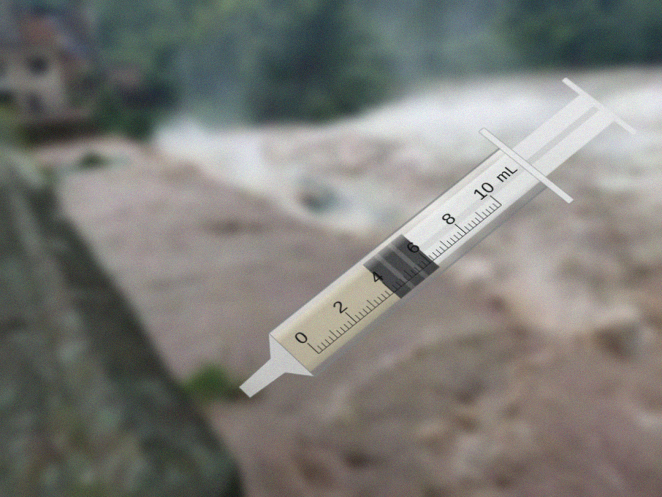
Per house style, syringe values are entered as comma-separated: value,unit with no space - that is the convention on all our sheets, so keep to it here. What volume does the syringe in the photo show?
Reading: 4,mL
